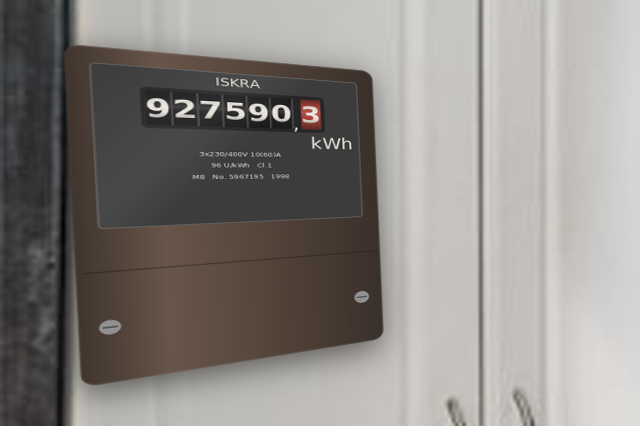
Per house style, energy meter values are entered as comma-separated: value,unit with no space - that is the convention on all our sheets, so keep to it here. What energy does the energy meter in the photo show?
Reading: 927590.3,kWh
